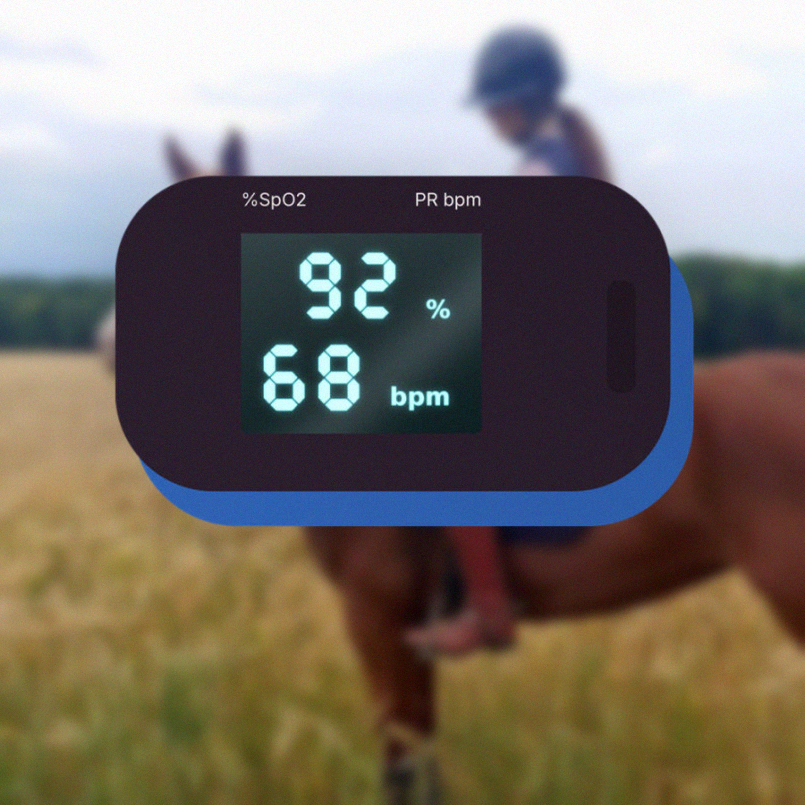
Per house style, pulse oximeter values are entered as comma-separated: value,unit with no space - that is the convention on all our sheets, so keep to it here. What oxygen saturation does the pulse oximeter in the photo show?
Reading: 92,%
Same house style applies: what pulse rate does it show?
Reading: 68,bpm
